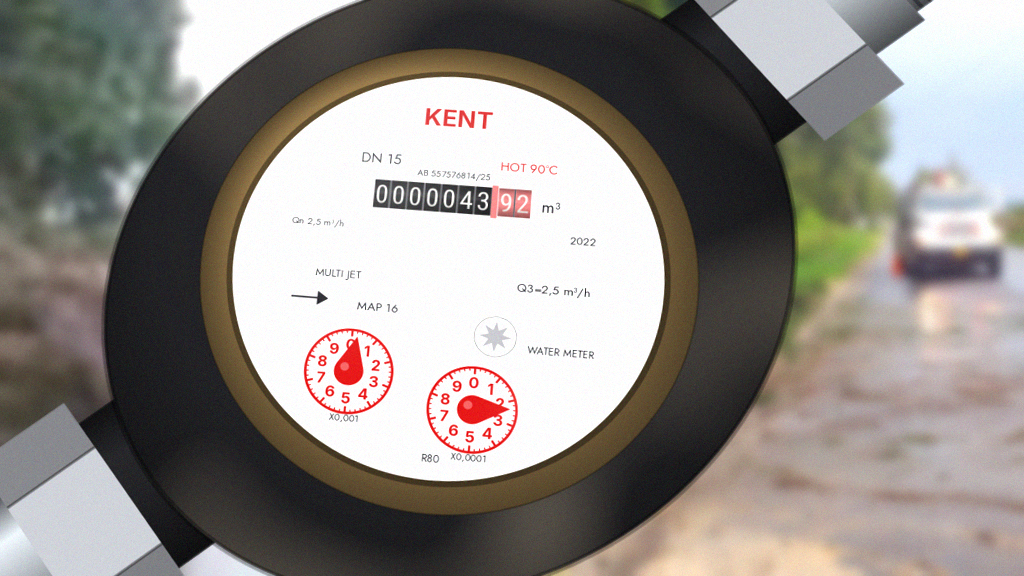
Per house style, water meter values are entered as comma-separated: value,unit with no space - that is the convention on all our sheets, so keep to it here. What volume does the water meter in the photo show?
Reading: 43.9202,m³
